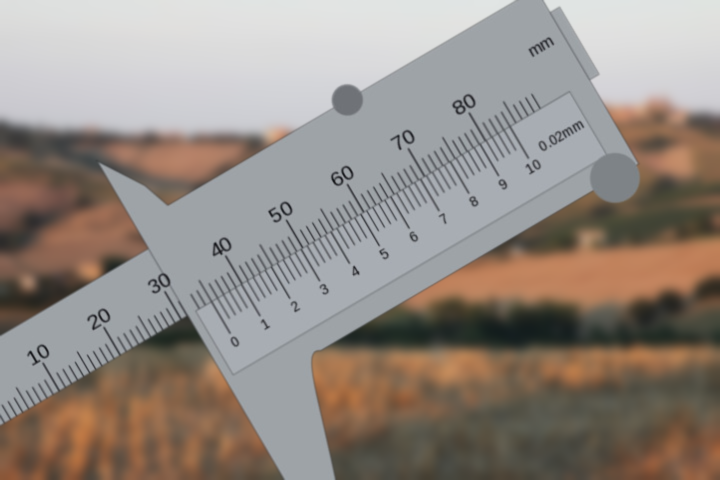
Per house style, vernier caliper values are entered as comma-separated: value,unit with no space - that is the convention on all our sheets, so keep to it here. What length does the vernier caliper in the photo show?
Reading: 35.0,mm
